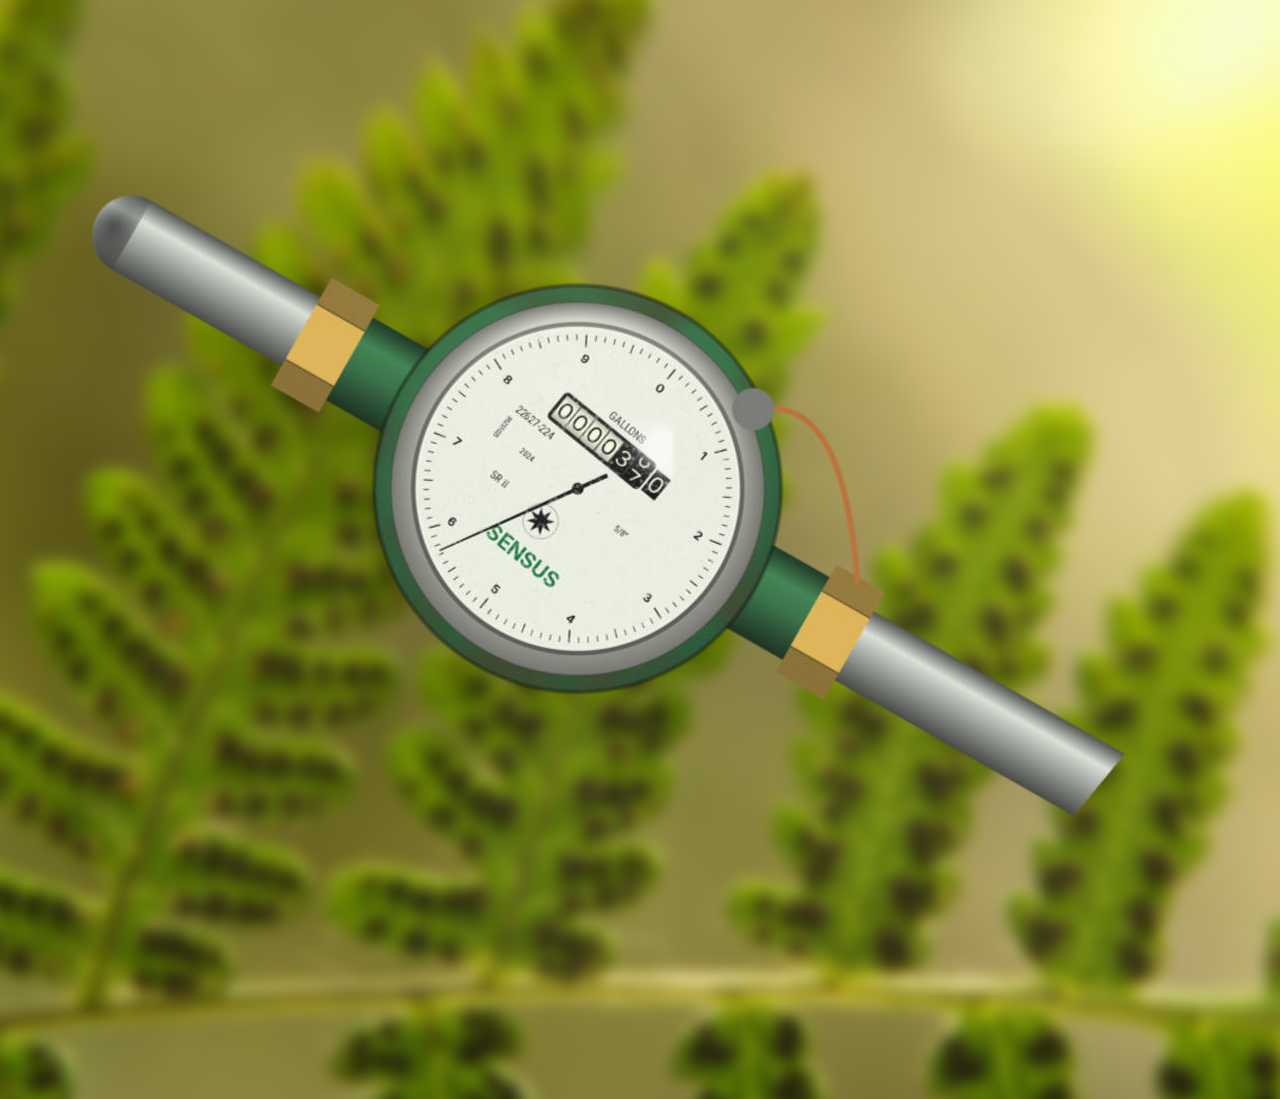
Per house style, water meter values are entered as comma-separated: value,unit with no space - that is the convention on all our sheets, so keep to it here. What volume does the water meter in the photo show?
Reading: 365.7,gal
